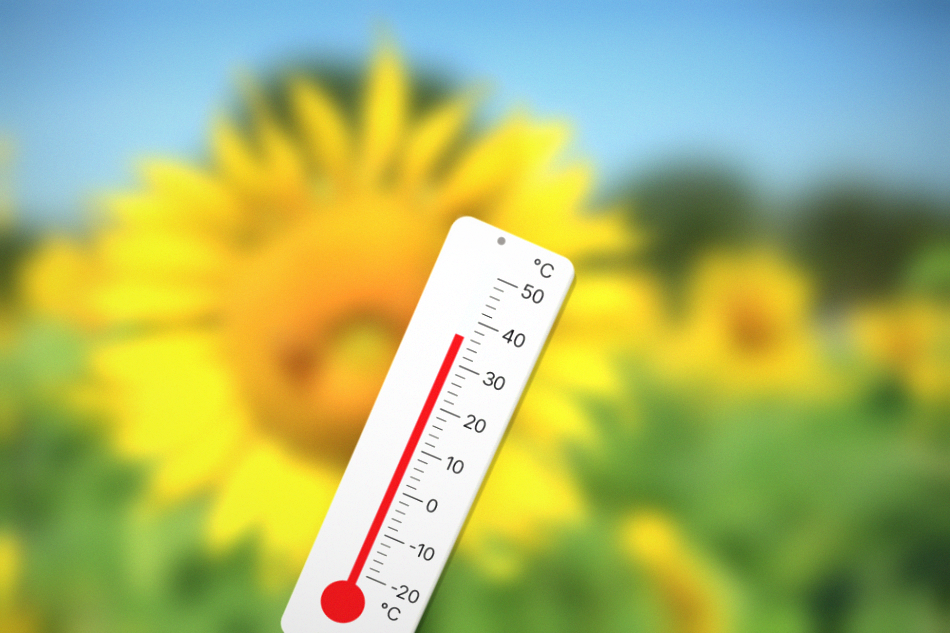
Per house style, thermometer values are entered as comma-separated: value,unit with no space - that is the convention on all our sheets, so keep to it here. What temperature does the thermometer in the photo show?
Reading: 36,°C
